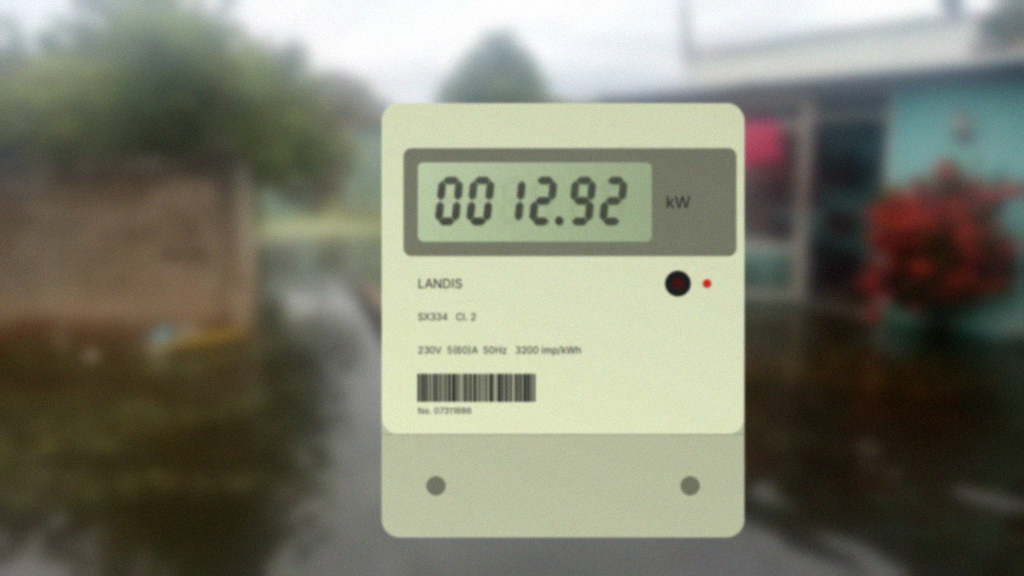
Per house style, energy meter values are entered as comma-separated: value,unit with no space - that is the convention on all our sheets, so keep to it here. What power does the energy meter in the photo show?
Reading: 12.92,kW
